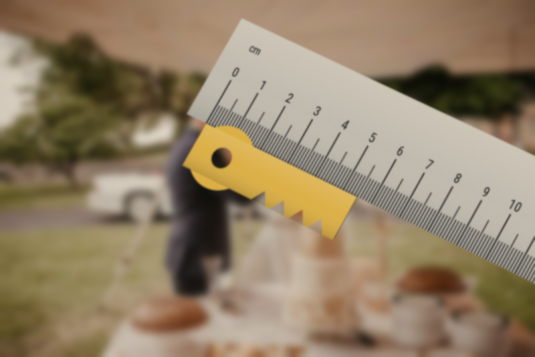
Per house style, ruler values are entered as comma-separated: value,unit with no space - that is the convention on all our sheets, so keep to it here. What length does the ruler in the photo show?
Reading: 5.5,cm
